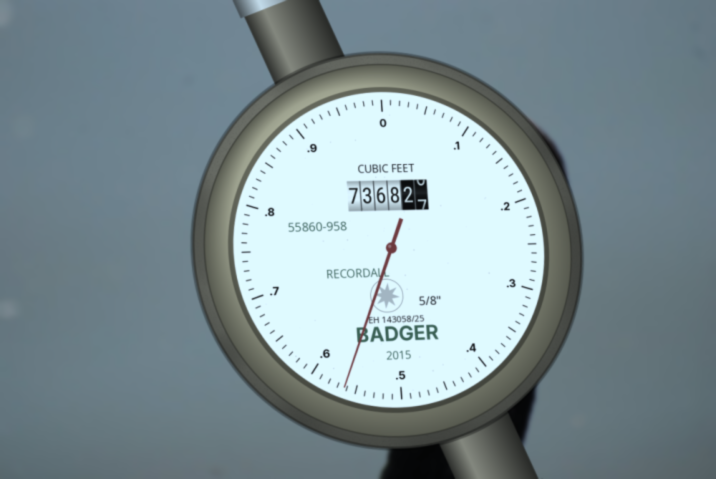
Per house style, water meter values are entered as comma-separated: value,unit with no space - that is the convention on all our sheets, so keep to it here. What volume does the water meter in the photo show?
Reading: 736826.56,ft³
